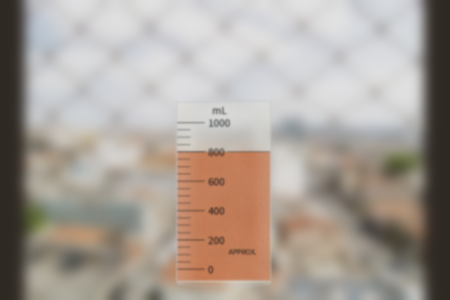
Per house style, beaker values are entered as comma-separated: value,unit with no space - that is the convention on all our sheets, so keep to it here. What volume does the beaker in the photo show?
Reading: 800,mL
